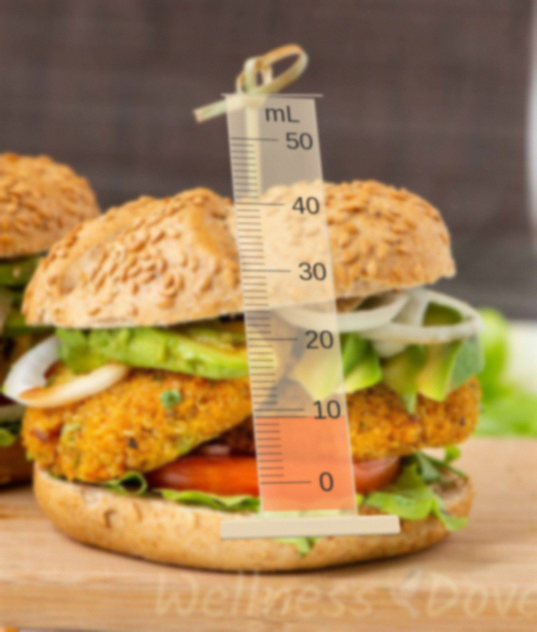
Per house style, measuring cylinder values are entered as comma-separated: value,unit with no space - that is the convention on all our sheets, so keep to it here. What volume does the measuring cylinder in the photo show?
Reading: 9,mL
